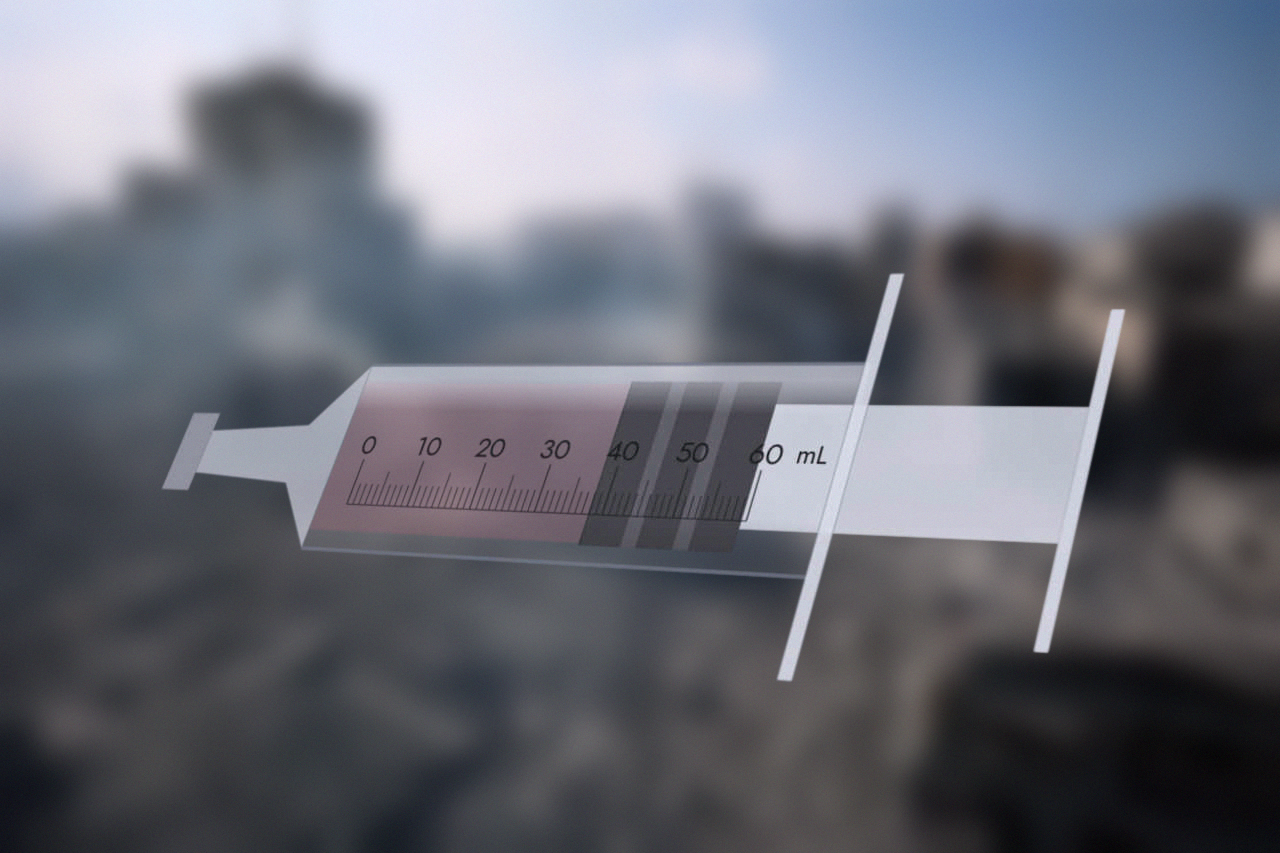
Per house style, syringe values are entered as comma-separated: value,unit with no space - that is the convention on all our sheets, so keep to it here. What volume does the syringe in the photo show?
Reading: 38,mL
